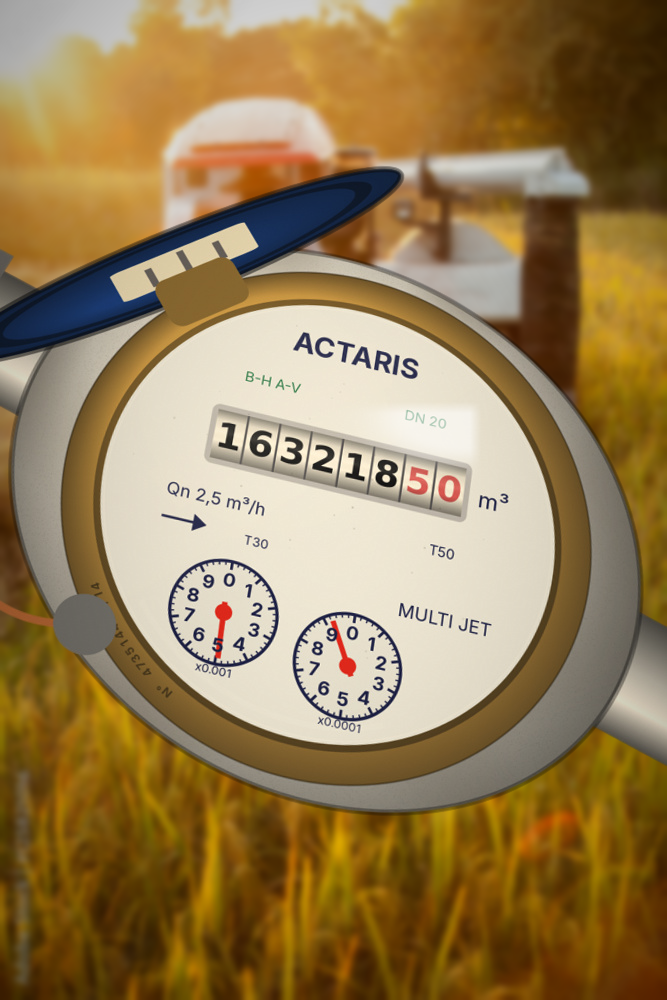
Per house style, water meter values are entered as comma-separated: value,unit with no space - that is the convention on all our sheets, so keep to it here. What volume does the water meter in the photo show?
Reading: 163218.5049,m³
